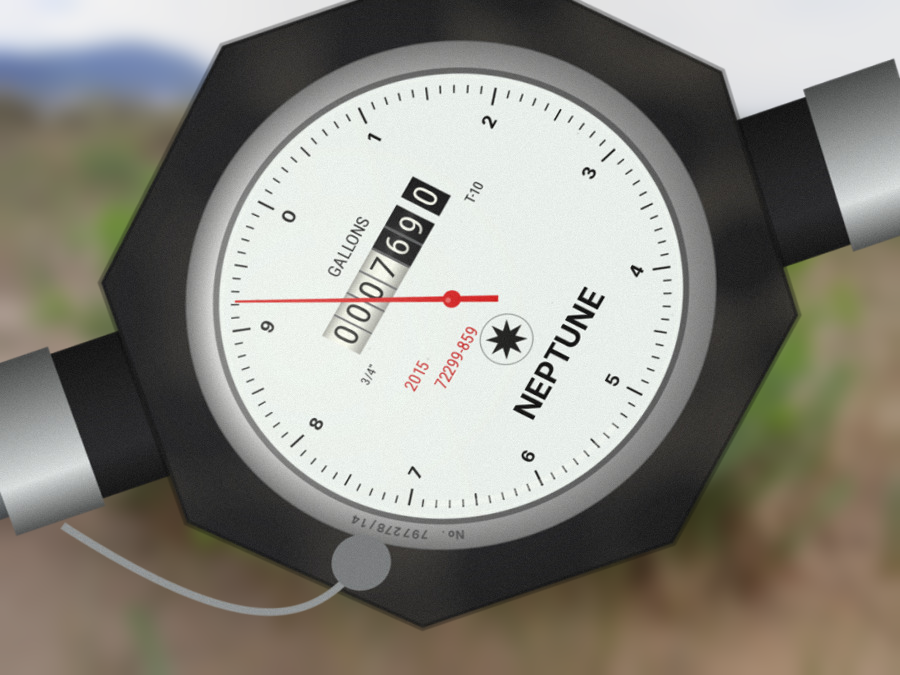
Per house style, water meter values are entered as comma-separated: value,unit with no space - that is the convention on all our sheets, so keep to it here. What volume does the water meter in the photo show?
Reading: 7689.2,gal
